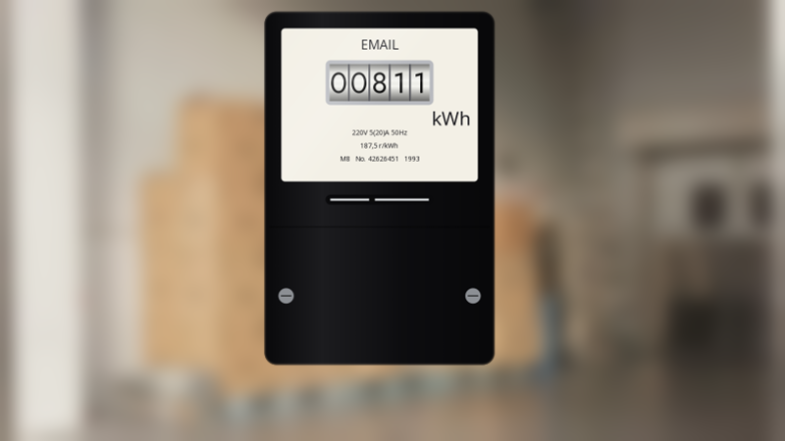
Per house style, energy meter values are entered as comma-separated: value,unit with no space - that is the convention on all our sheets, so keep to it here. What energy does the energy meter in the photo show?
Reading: 811,kWh
